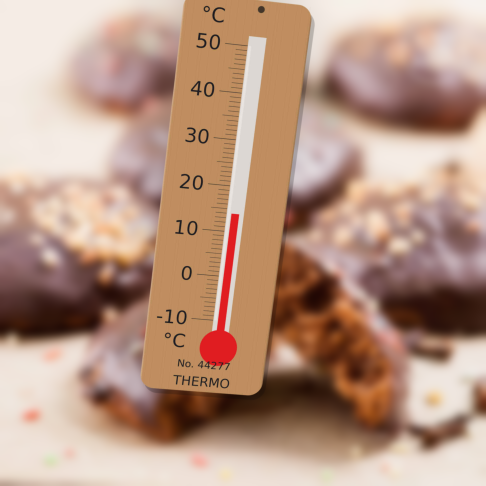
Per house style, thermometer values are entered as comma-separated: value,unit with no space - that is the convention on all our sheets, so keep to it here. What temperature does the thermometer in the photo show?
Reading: 14,°C
